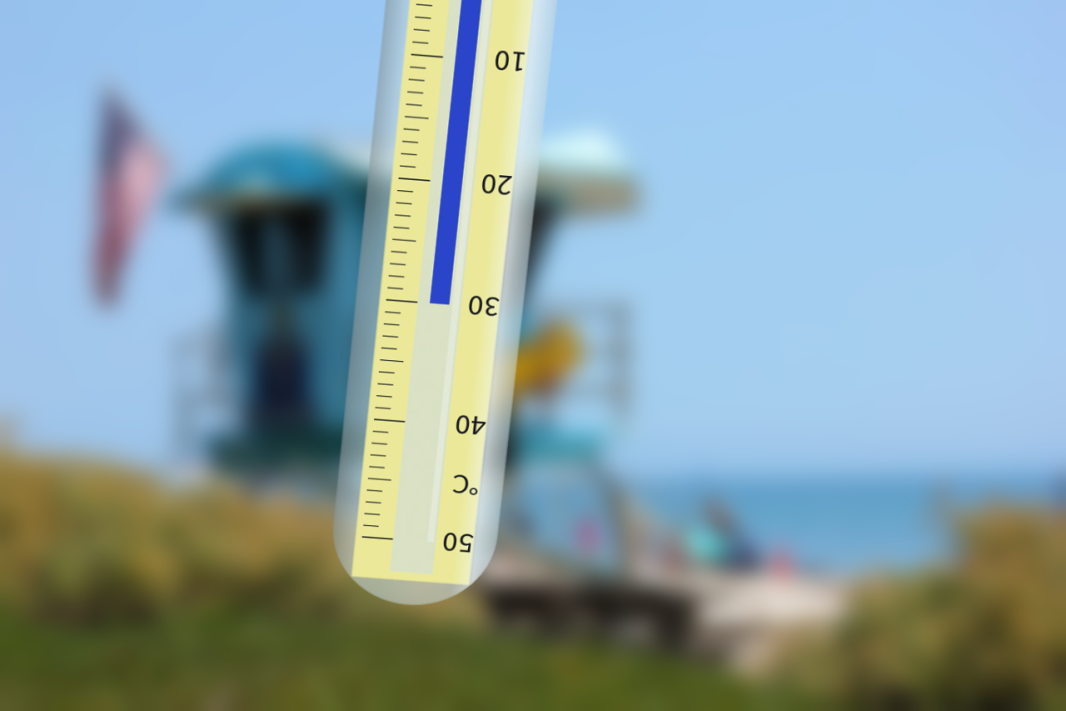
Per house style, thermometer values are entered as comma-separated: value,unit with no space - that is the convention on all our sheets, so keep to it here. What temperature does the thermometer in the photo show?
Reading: 30,°C
